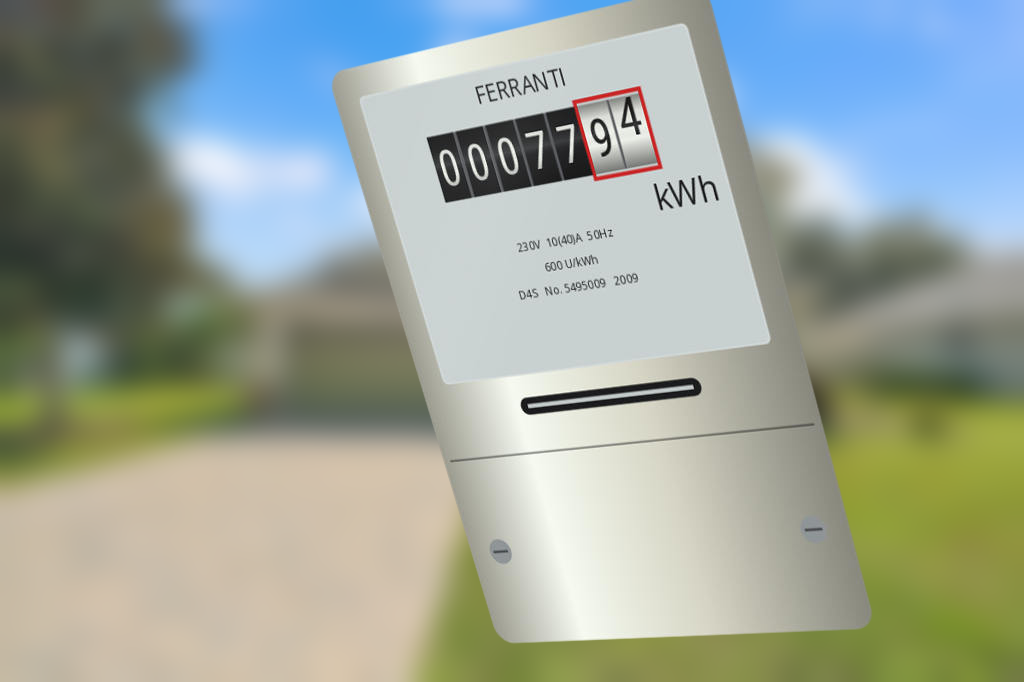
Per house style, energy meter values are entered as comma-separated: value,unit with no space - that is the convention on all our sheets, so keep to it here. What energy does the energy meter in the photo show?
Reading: 77.94,kWh
